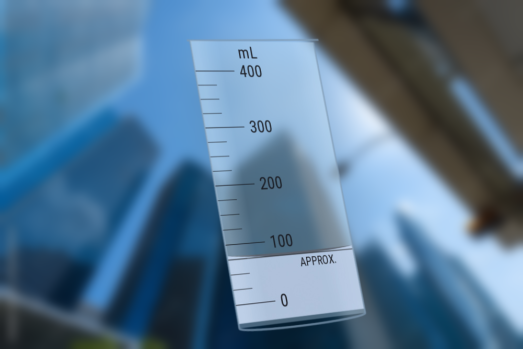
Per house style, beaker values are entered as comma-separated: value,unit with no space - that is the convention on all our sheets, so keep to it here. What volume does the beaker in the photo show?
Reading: 75,mL
